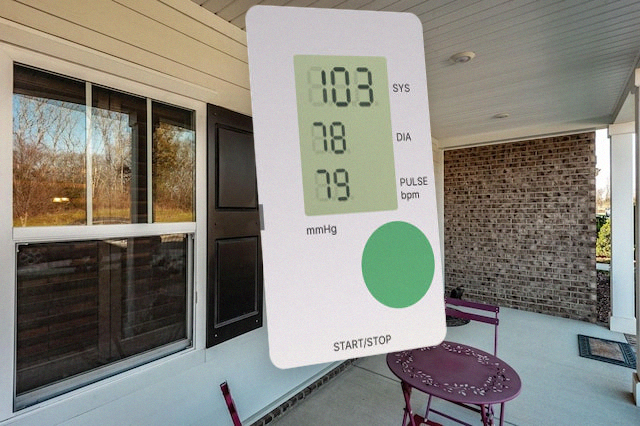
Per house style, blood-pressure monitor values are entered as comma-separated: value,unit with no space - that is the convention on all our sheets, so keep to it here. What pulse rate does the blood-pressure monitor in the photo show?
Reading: 79,bpm
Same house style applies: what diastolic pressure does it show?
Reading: 78,mmHg
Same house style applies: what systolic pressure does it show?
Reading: 103,mmHg
